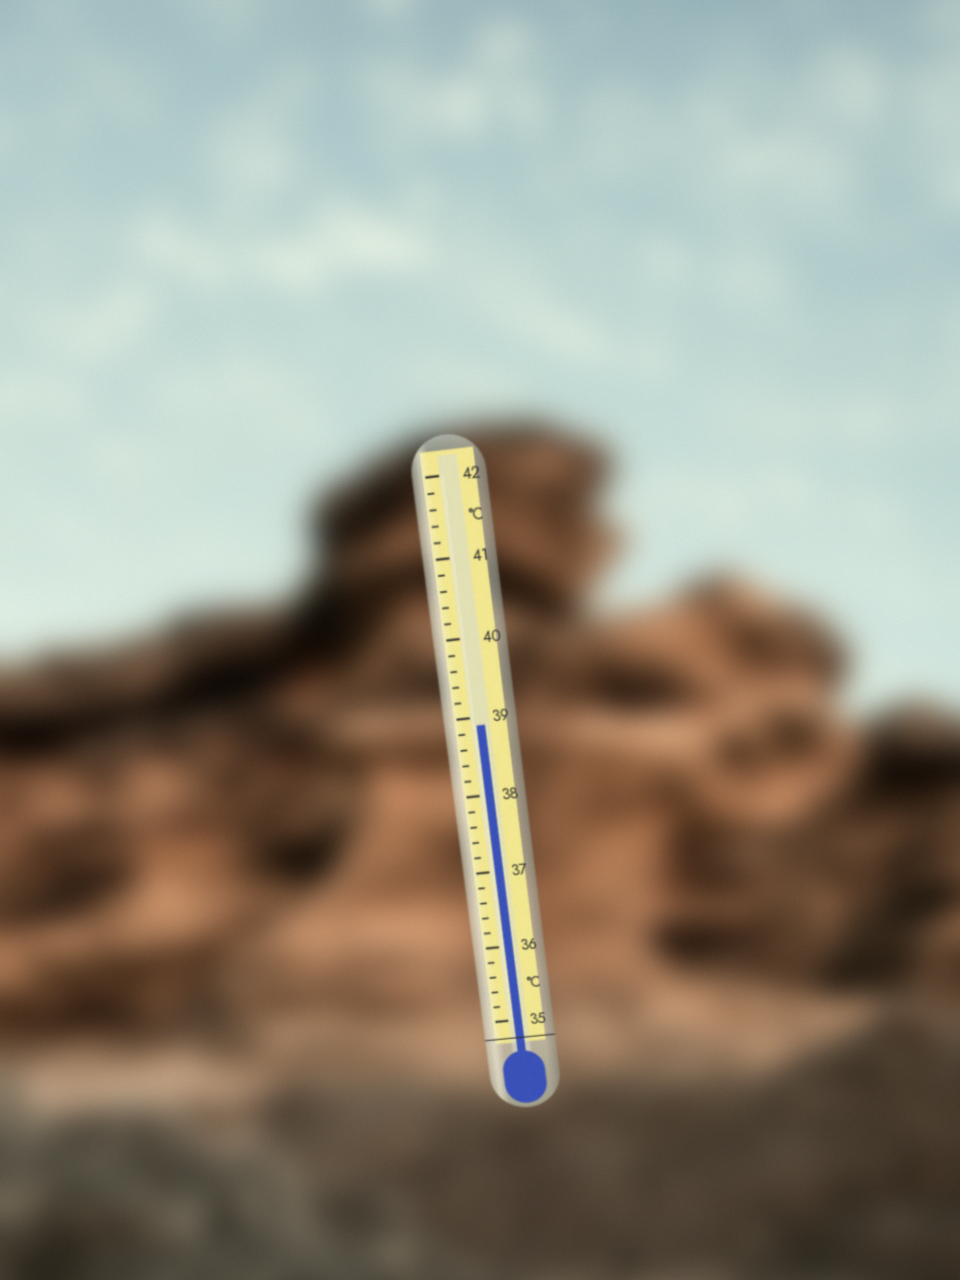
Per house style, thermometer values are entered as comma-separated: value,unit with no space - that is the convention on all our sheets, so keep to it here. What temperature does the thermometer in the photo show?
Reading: 38.9,°C
